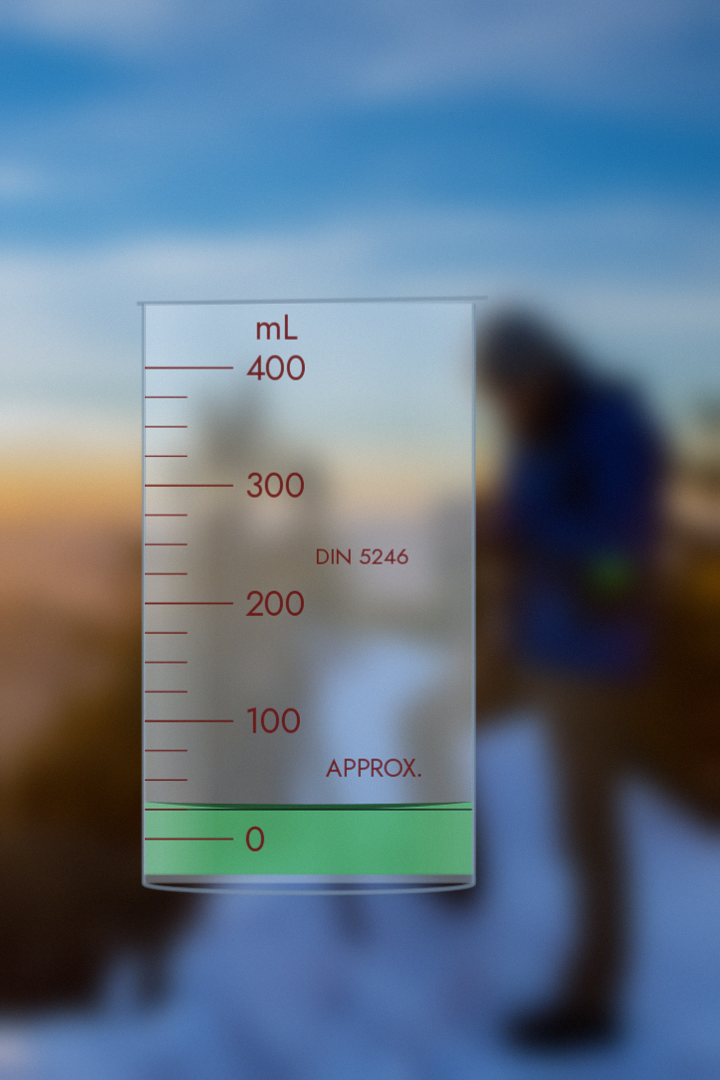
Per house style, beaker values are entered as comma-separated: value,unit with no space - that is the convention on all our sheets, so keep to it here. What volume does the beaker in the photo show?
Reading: 25,mL
